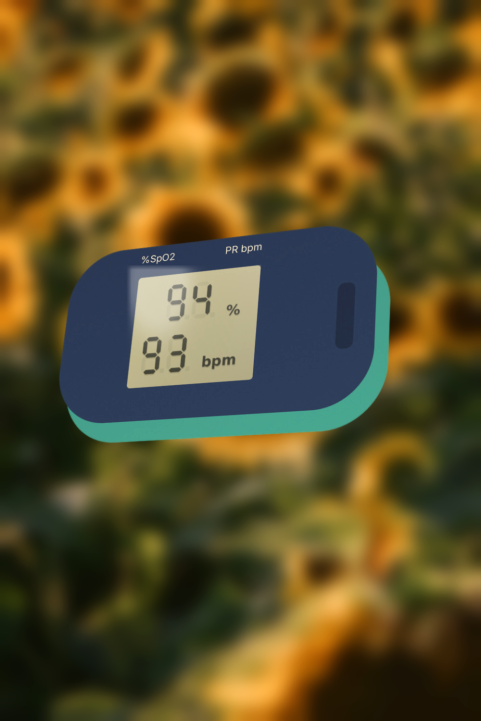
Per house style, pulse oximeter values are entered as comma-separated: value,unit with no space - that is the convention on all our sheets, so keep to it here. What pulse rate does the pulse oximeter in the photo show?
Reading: 93,bpm
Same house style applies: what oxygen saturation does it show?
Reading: 94,%
